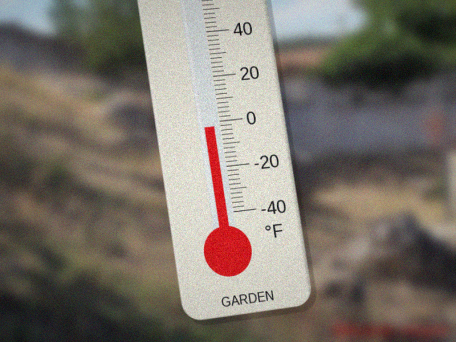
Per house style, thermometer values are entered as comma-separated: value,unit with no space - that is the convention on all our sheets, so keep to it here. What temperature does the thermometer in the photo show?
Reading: -2,°F
